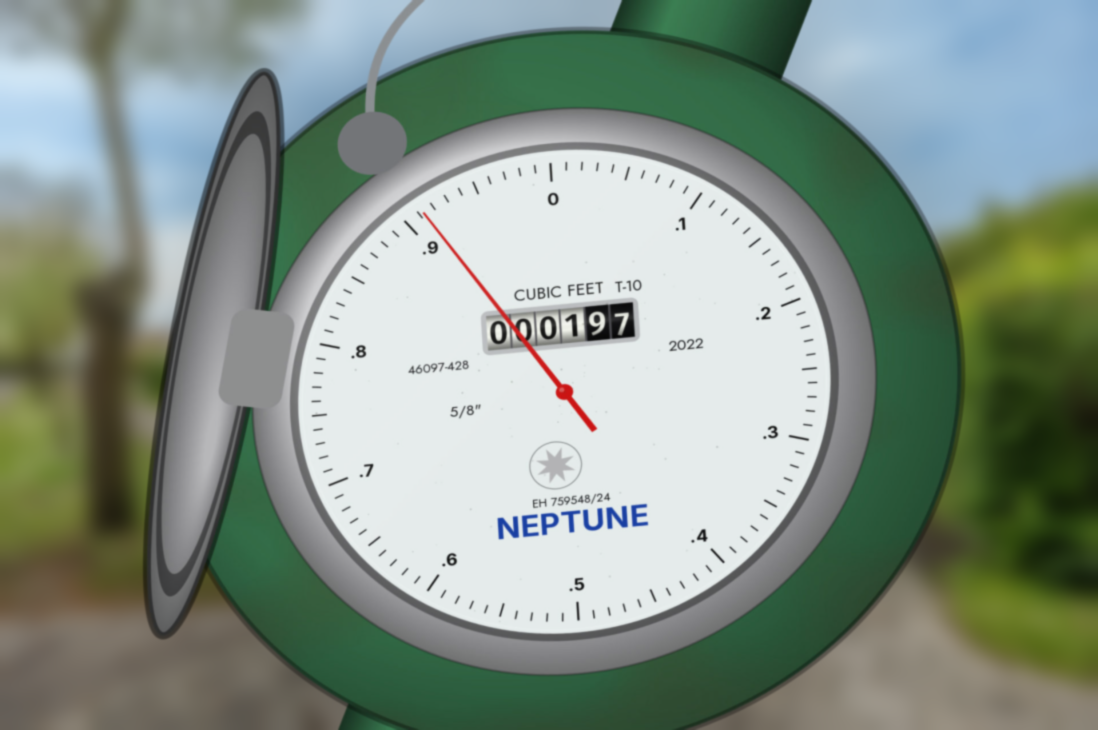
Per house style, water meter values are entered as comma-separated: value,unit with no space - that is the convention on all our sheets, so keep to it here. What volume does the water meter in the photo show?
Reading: 196.91,ft³
